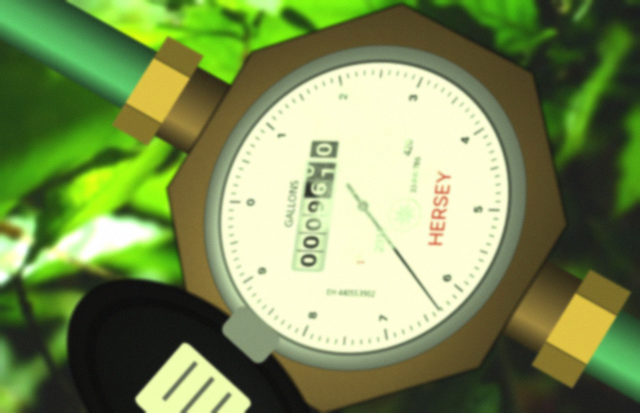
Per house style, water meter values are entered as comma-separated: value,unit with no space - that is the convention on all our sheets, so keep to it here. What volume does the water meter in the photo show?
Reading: 9606.3,gal
